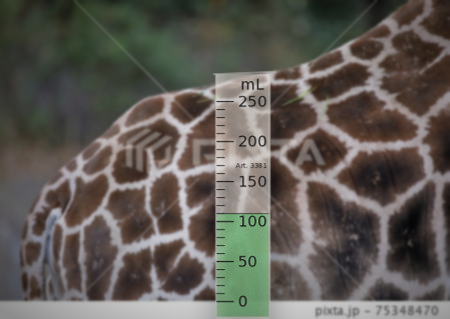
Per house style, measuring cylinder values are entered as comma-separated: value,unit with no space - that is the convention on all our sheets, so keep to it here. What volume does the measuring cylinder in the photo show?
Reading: 110,mL
